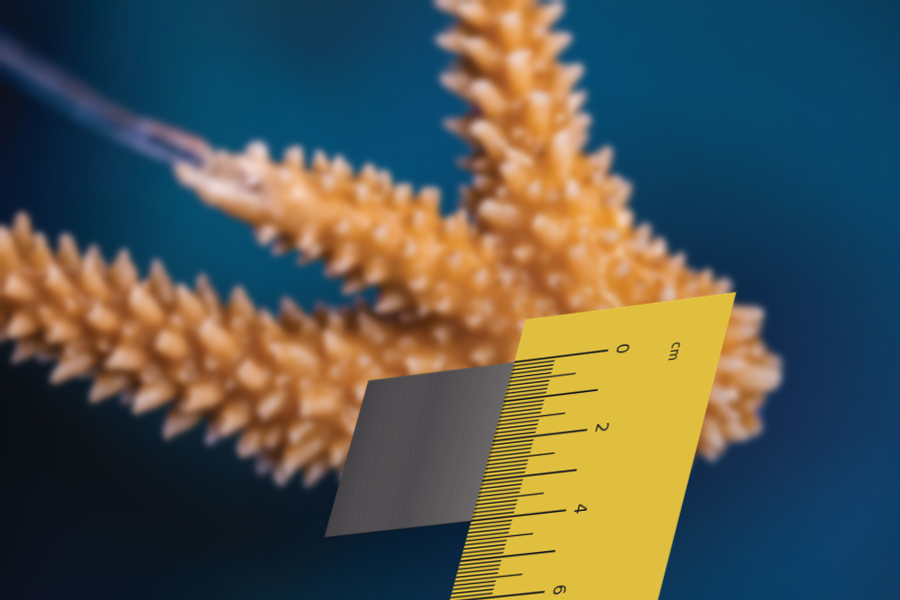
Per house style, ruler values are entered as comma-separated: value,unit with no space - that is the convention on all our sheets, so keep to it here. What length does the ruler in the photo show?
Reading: 4,cm
